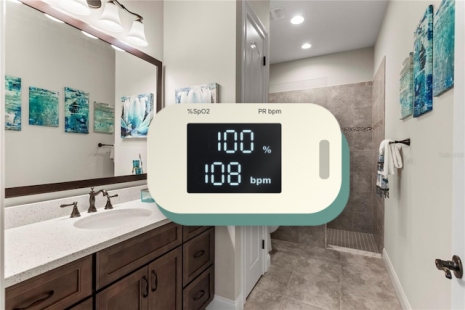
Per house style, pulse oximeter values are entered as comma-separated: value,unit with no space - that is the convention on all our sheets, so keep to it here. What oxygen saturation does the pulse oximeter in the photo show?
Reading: 100,%
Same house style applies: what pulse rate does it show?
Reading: 108,bpm
